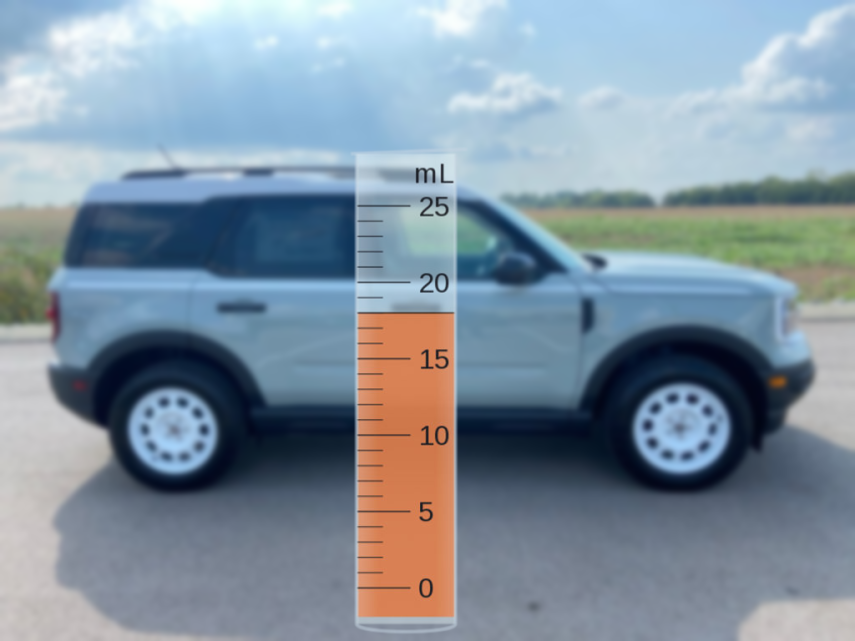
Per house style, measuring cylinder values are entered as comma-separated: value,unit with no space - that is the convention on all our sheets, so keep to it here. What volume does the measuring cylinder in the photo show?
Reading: 18,mL
